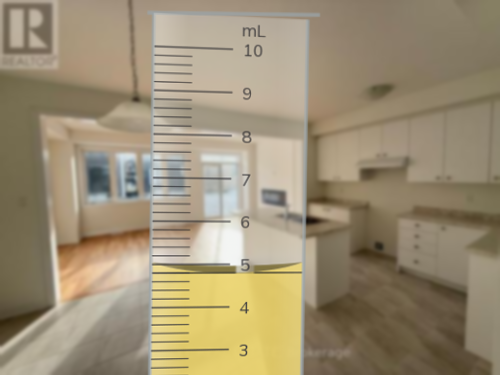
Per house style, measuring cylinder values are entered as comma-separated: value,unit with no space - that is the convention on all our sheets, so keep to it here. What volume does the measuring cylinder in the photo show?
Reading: 4.8,mL
